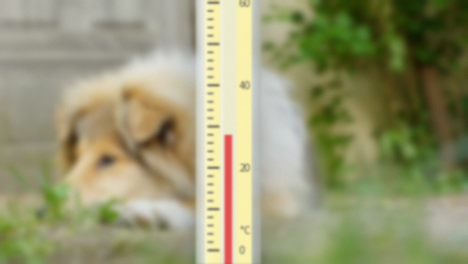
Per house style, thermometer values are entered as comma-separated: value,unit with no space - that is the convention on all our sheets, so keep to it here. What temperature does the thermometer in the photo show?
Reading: 28,°C
